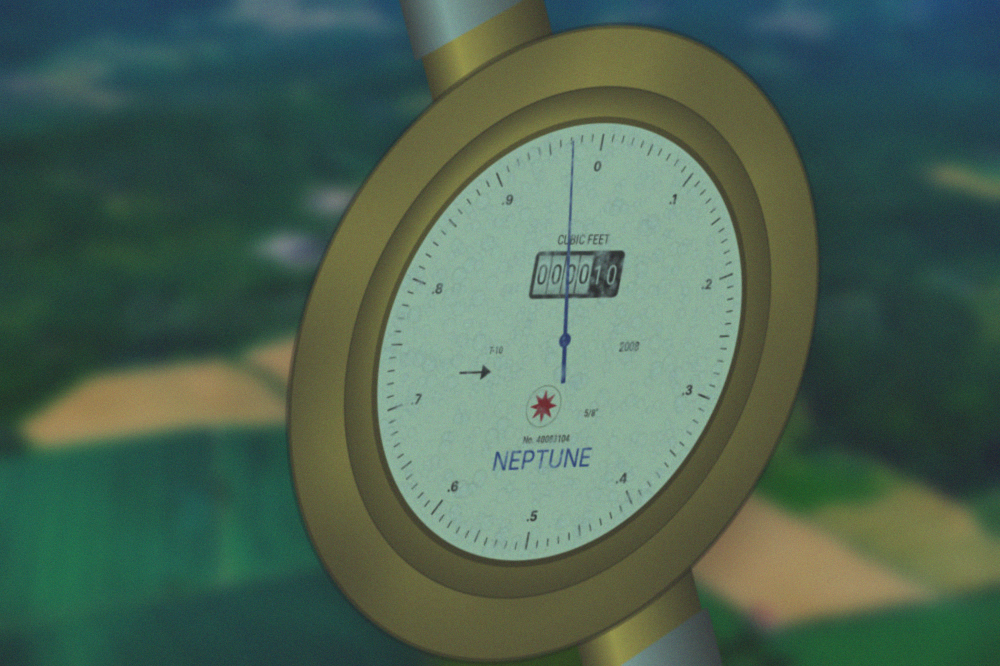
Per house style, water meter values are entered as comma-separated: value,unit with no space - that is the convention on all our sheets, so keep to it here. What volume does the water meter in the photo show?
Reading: 9.97,ft³
